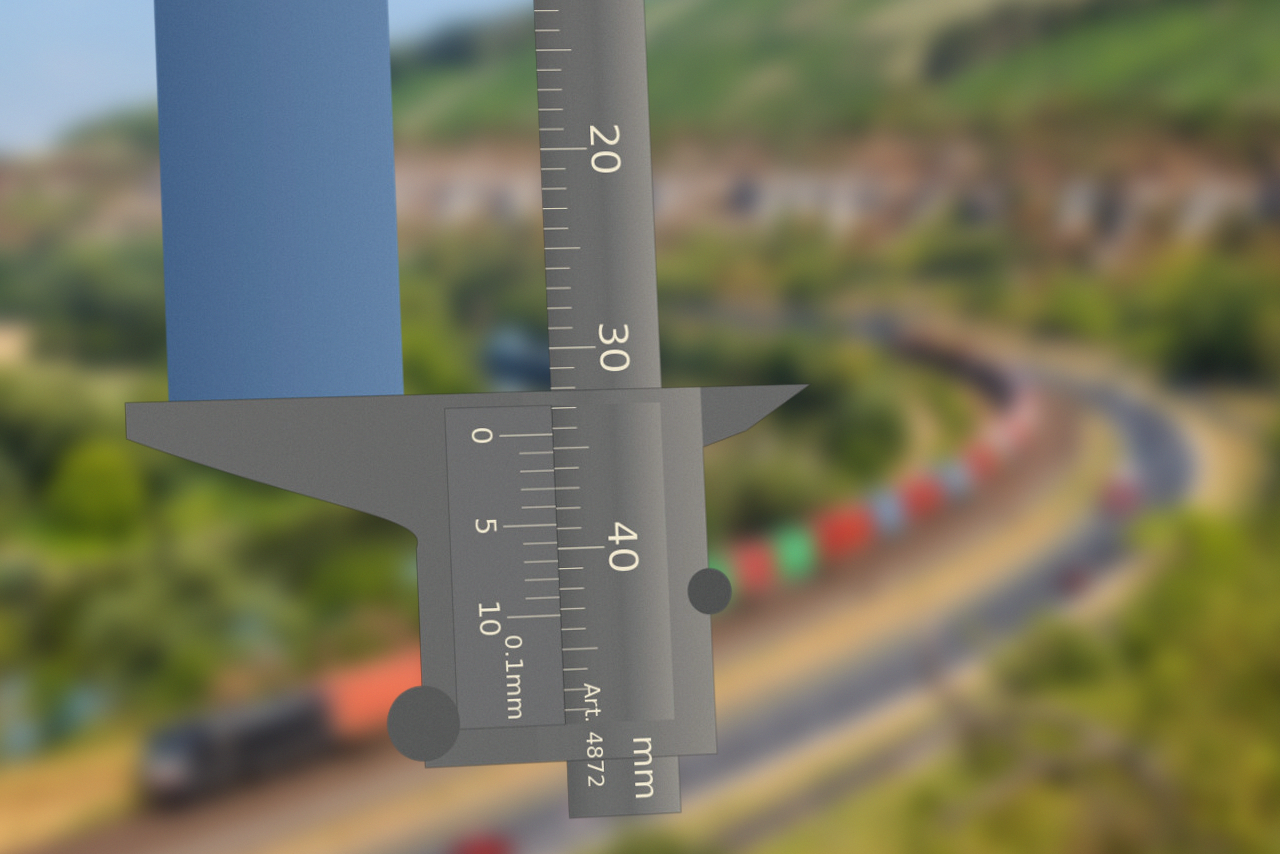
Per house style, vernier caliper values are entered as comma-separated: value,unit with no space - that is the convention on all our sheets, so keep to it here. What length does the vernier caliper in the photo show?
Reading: 34.3,mm
